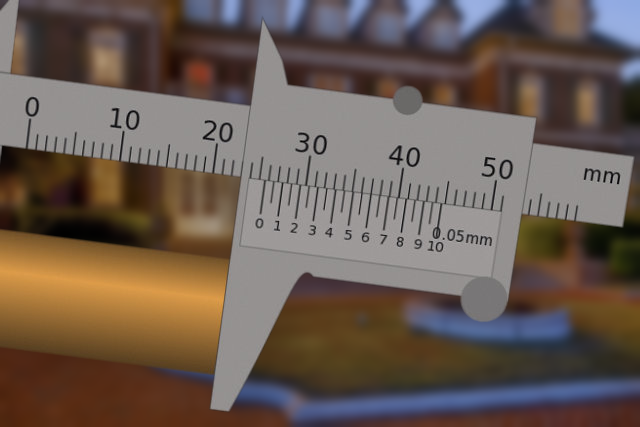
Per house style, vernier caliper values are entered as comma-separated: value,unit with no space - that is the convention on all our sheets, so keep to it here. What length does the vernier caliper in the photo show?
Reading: 25.6,mm
